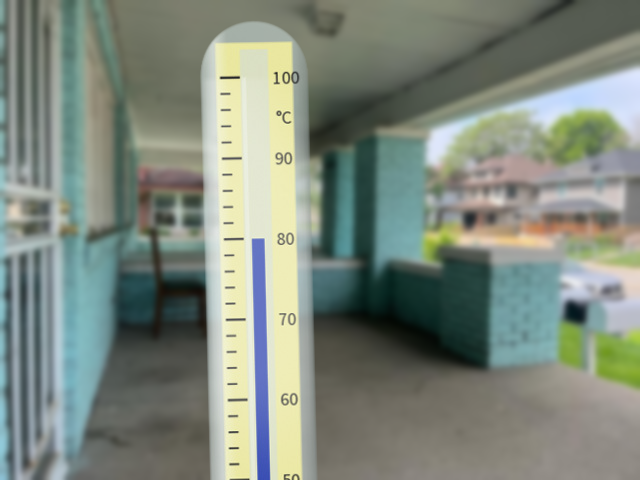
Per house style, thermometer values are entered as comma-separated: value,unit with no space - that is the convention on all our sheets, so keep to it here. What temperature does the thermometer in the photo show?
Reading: 80,°C
